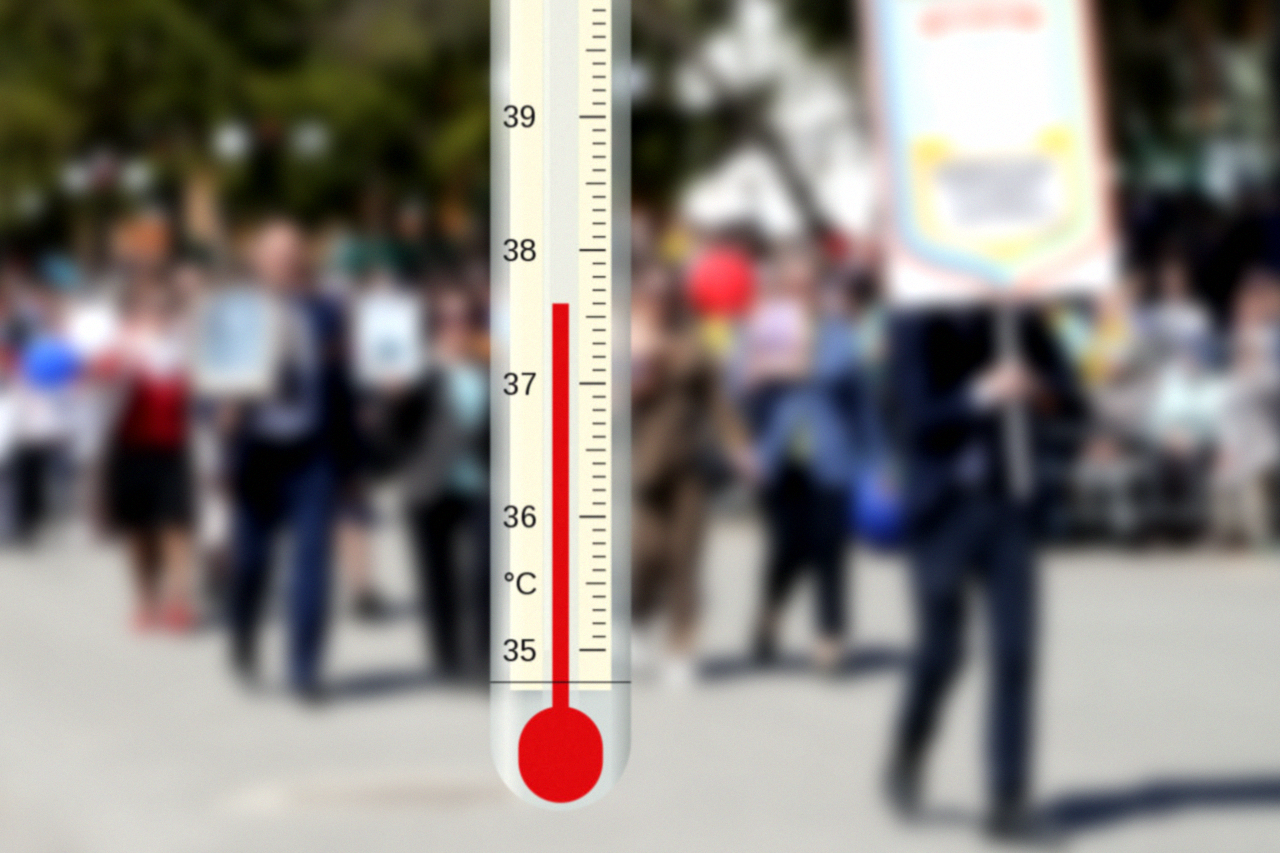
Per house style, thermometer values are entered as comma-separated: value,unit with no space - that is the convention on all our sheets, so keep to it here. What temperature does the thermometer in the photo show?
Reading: 37.6,°C
